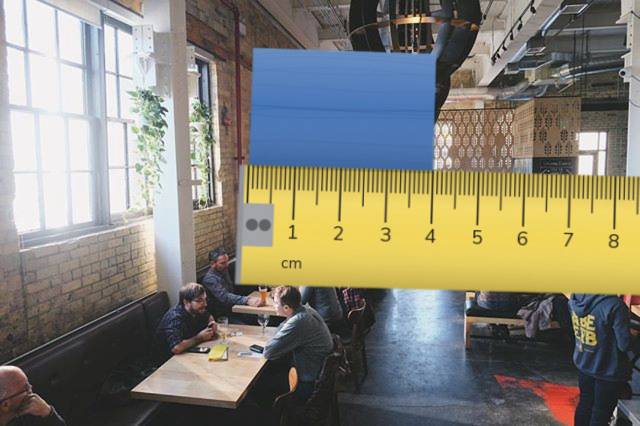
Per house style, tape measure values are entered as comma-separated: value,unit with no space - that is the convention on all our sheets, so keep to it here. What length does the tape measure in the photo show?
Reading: 4,cm
